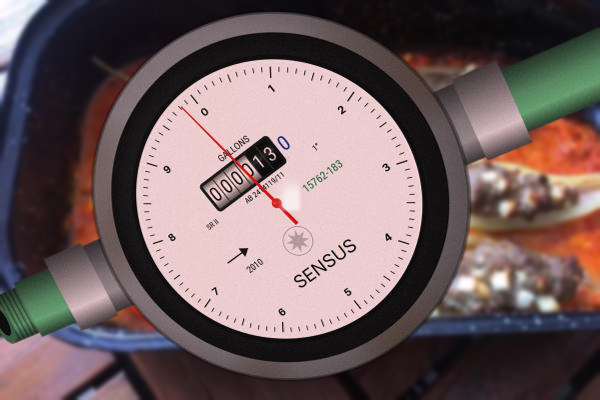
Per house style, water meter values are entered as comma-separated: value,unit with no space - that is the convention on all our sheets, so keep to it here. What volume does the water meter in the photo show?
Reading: 129.8,gal
